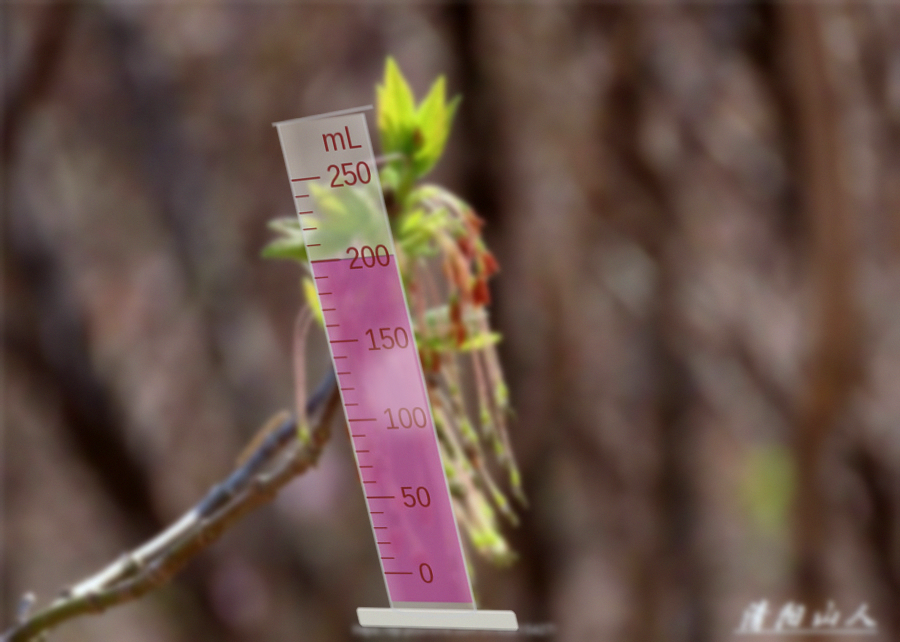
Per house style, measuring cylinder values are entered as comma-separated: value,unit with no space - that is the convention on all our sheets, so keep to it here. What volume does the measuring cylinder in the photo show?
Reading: 200,mL
